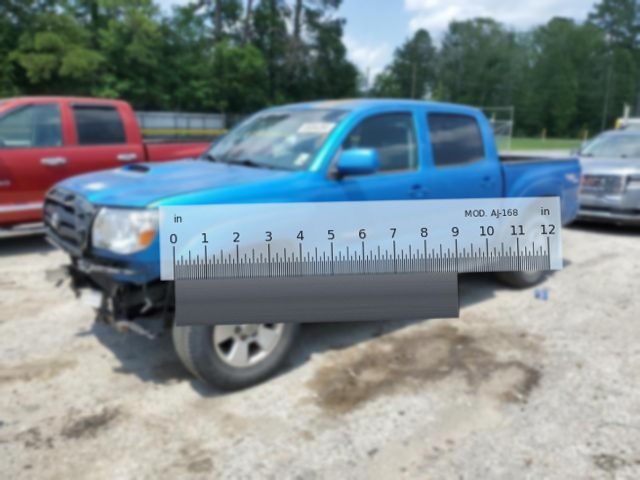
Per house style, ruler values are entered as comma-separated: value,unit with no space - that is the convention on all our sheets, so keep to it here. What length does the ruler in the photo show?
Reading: 9,in
